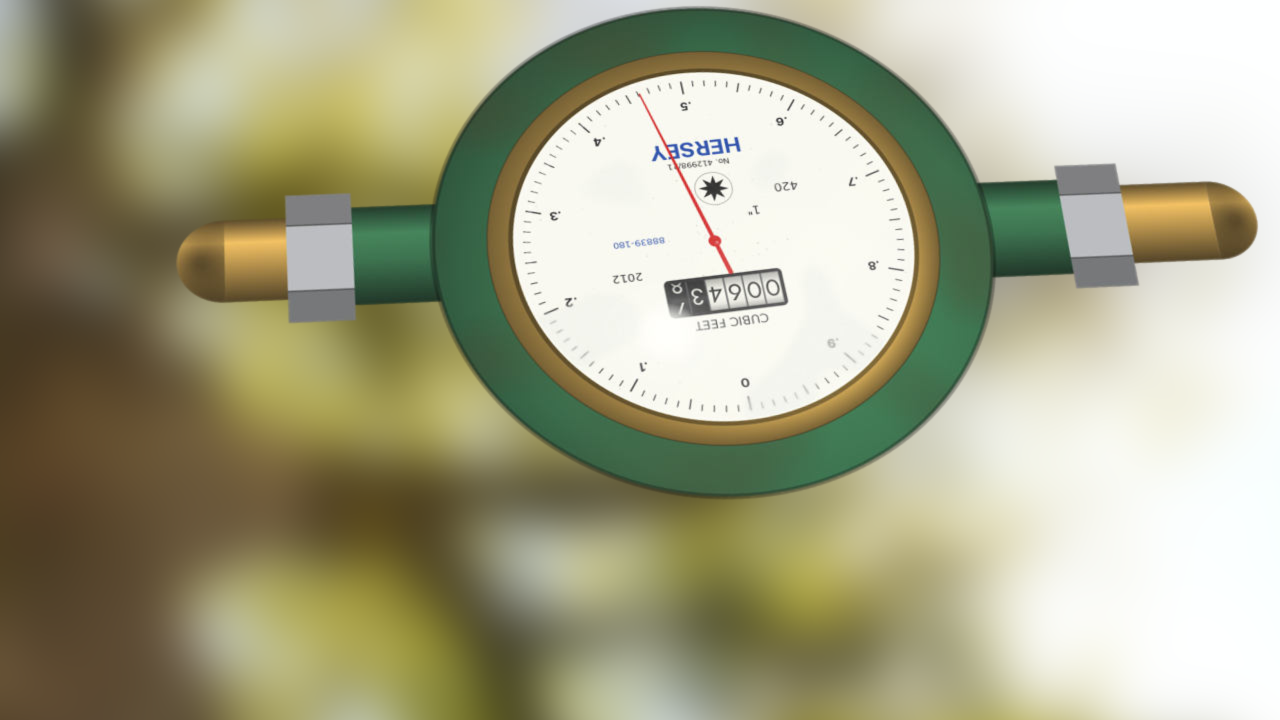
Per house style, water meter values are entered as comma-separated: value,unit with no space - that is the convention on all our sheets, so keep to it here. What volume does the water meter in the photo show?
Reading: 6437.46,ft³
